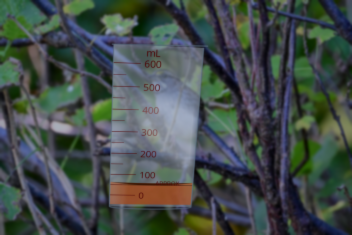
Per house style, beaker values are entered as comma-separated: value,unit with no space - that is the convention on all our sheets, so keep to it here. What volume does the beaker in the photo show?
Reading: 50,mL
